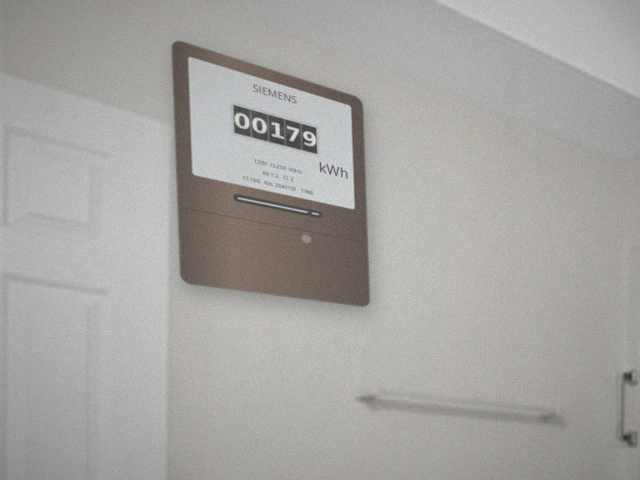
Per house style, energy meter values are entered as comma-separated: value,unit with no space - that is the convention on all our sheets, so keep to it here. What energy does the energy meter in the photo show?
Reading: 179,kWh
